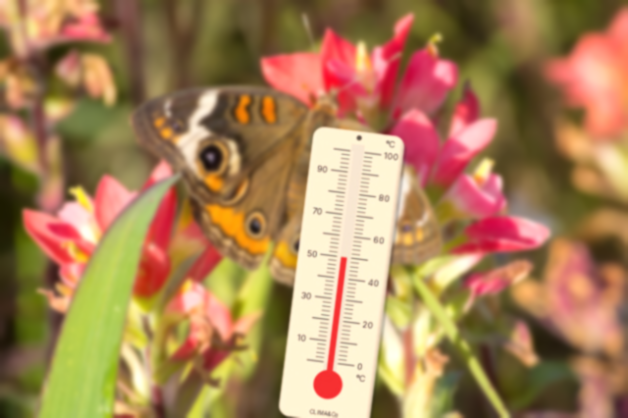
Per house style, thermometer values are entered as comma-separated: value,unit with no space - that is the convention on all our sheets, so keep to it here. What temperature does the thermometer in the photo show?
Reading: 50,°C
